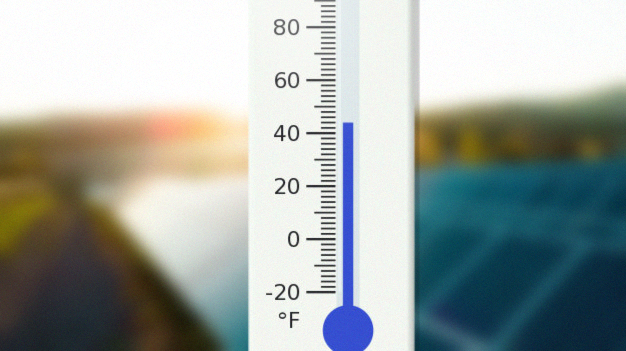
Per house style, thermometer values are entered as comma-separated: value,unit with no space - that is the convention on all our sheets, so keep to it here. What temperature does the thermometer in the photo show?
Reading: 44,°F
